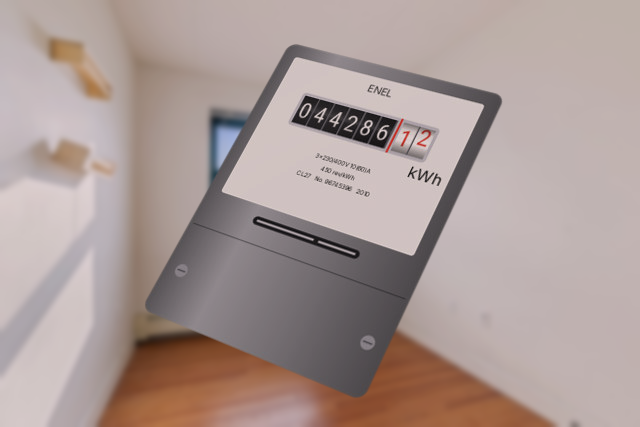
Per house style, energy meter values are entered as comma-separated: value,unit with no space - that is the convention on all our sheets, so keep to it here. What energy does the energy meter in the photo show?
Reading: 44286.12,kWh
